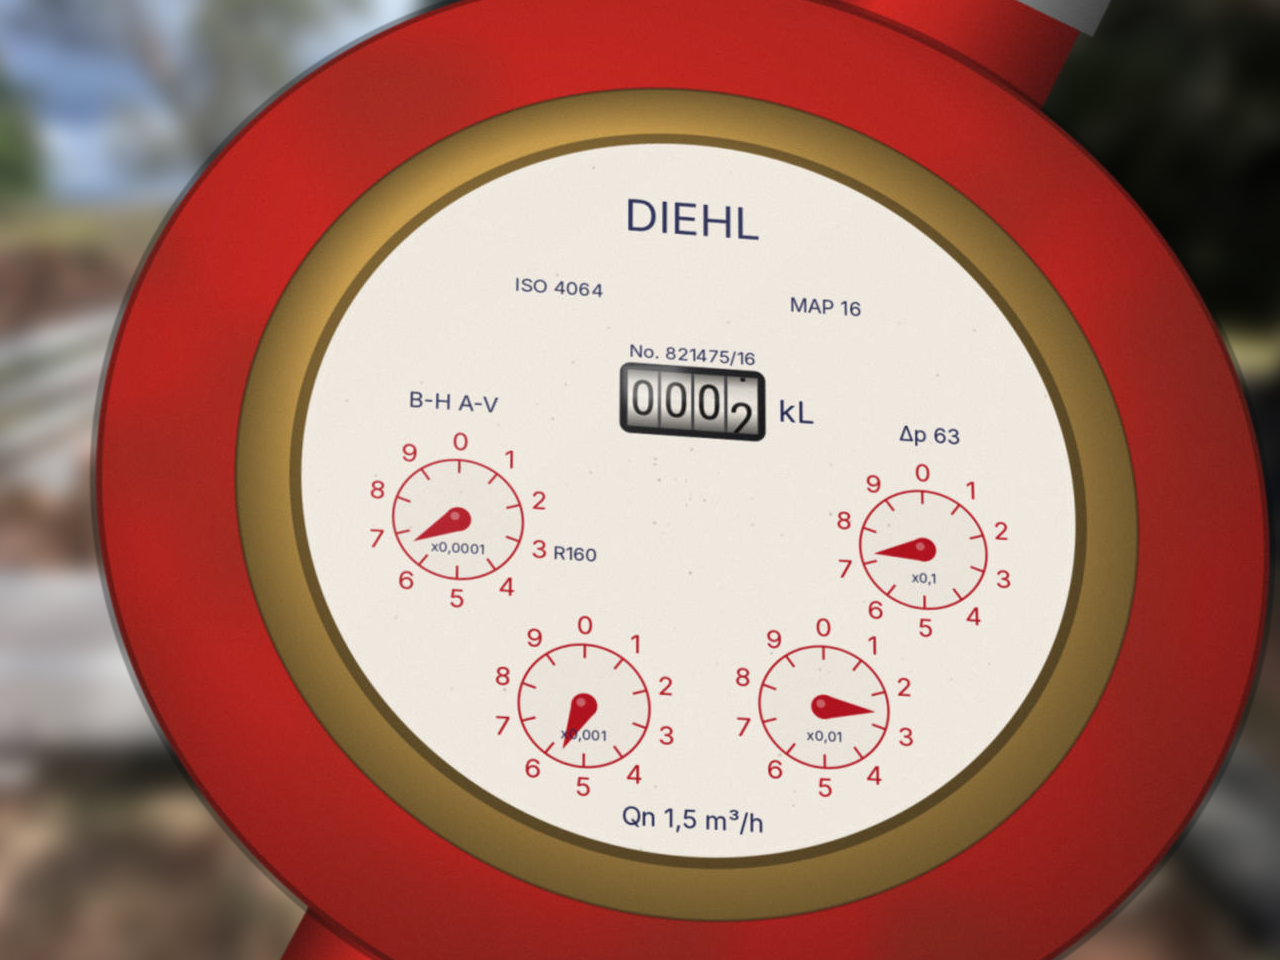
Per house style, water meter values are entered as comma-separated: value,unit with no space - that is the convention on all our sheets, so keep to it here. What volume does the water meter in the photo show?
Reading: 1.7256,kL
